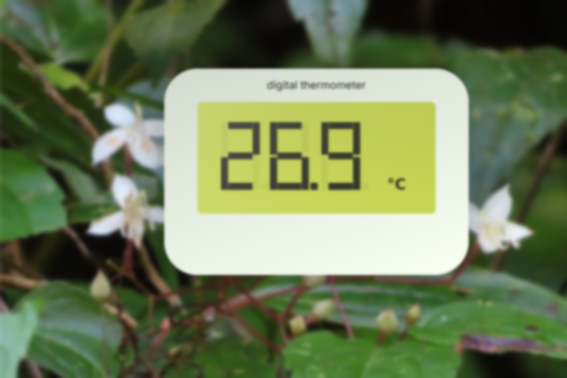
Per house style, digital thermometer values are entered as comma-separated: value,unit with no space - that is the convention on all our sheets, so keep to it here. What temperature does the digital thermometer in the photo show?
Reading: 26.9,°C
